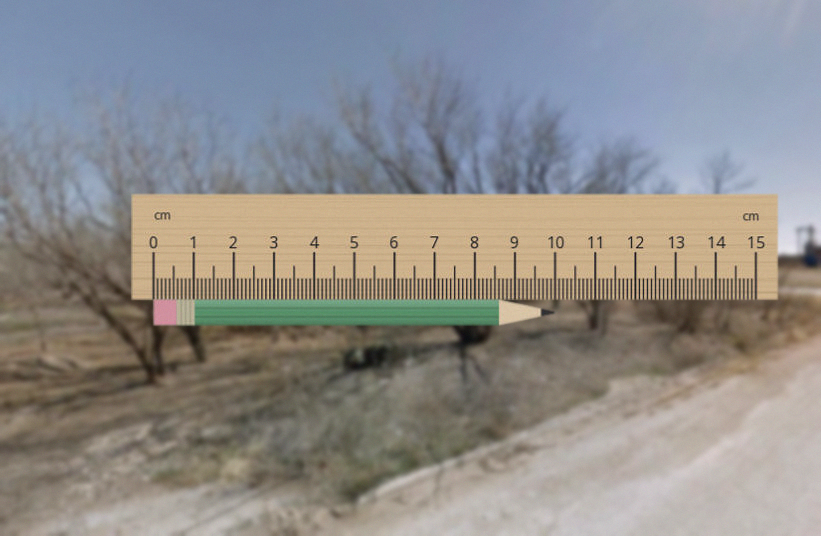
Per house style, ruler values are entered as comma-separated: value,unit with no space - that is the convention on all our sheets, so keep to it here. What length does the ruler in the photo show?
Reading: 10,cm
